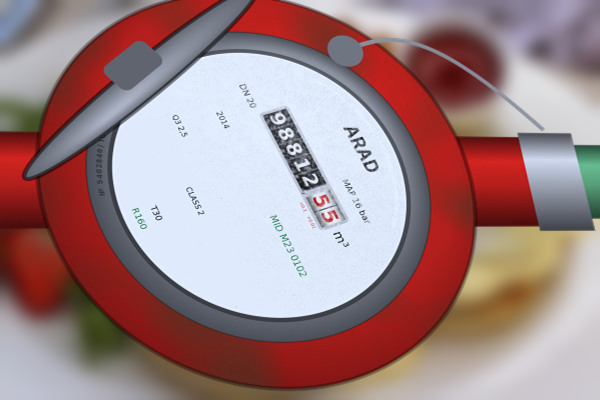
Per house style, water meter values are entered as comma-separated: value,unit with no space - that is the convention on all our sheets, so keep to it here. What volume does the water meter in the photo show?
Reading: 98812.55,m³
